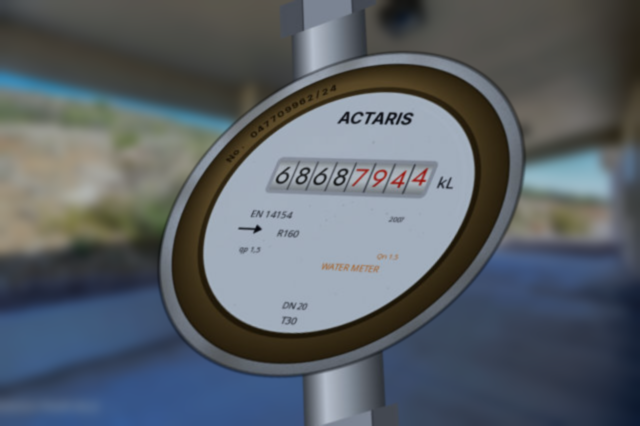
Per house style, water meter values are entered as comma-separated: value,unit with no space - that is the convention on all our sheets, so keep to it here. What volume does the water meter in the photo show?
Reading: 6868.7944,kL
